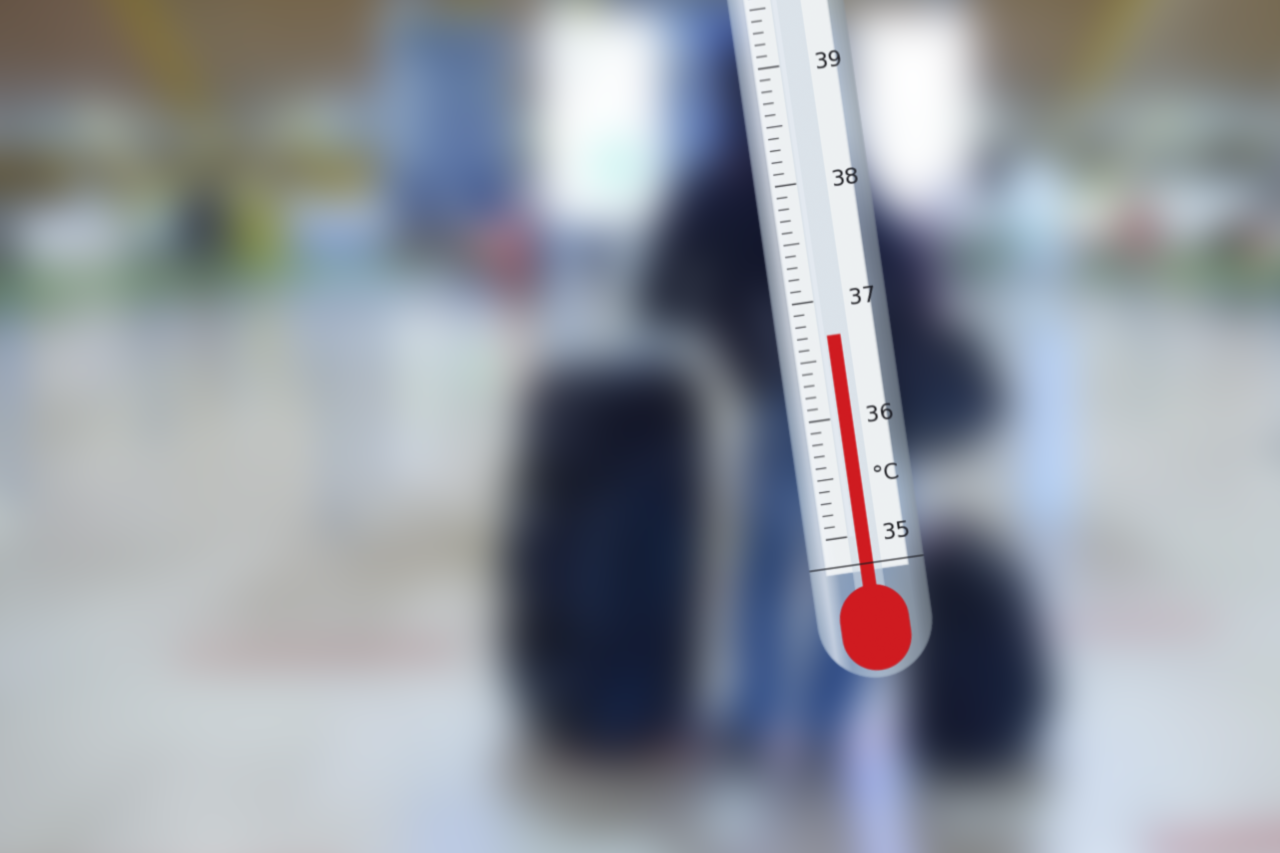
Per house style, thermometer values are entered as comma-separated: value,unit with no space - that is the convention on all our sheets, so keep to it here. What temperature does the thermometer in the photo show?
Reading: 36.7,°C
